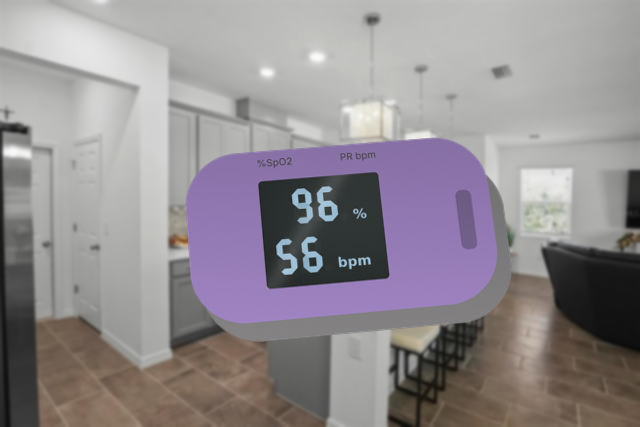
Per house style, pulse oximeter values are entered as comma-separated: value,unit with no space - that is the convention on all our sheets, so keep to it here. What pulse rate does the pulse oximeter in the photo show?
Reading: 56,bpm
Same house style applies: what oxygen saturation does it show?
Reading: 96,%
